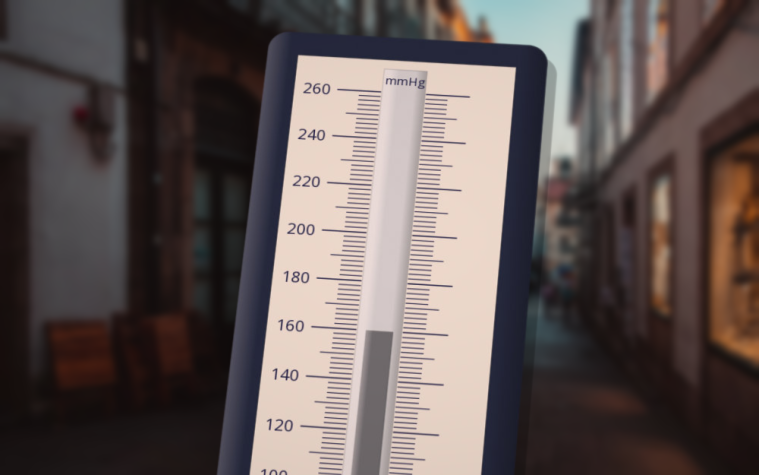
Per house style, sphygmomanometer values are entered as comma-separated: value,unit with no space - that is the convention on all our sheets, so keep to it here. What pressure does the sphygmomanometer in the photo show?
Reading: 160,mmHg
